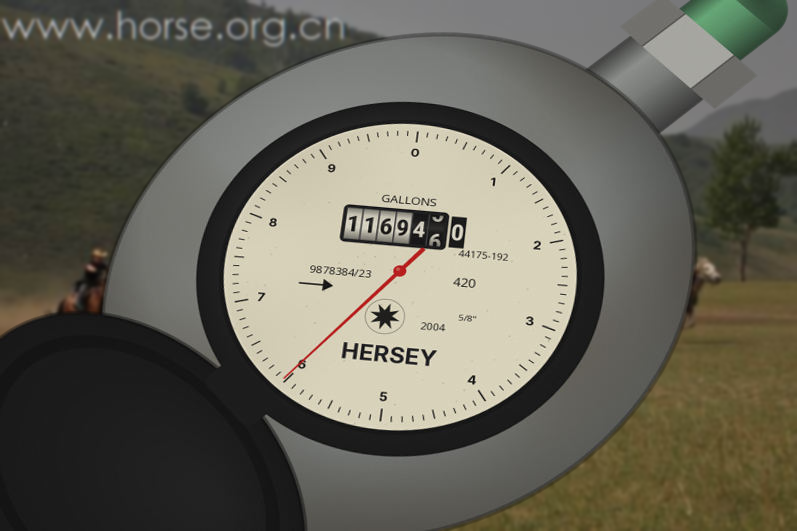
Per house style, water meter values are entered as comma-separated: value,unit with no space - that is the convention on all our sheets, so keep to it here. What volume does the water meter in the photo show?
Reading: 1169456.0,gal
